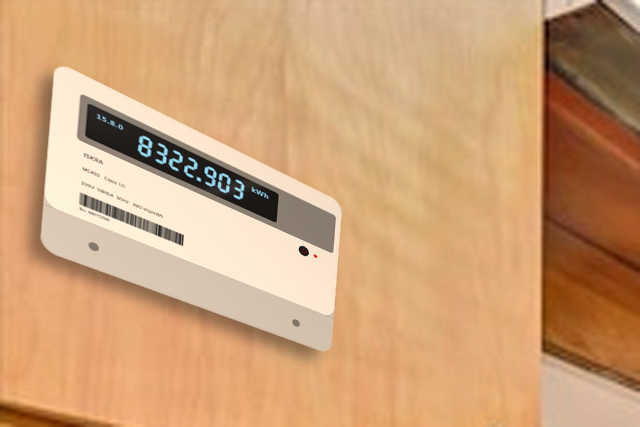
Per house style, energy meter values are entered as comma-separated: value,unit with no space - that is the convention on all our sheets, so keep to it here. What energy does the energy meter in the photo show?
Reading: 8322.903,kWh
